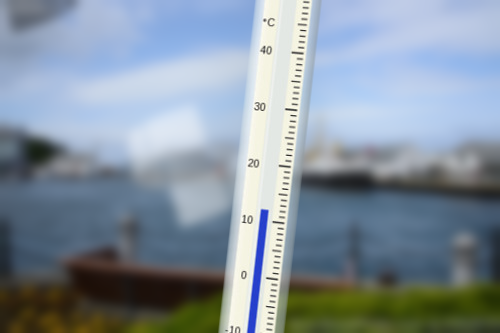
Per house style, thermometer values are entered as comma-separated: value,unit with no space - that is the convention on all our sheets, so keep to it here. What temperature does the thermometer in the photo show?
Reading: 12,°C
